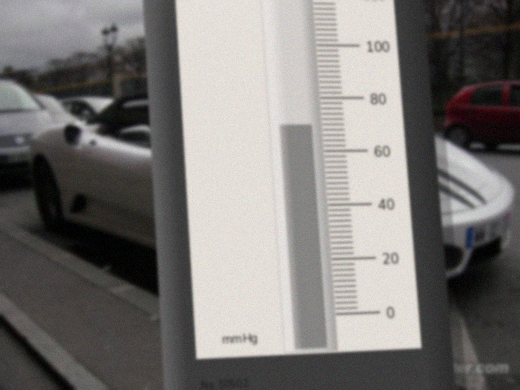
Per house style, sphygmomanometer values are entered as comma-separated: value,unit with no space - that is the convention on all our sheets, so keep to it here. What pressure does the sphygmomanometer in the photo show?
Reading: 70,mmHg
